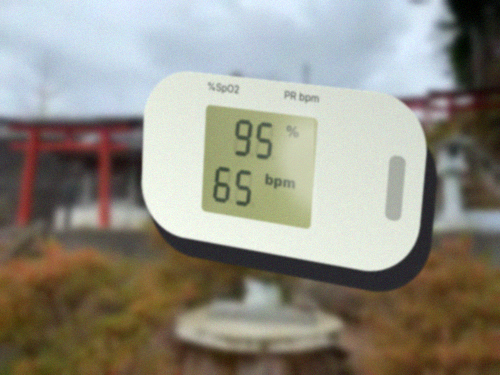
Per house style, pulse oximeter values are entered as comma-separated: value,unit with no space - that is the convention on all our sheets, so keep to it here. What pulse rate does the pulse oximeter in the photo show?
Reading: 65,bpm
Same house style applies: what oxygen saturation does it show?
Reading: 95,%
